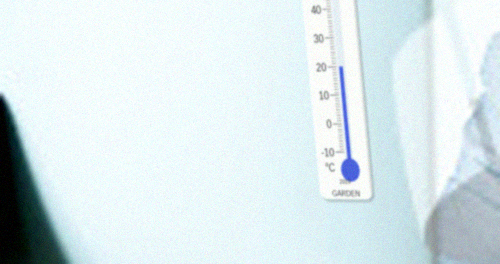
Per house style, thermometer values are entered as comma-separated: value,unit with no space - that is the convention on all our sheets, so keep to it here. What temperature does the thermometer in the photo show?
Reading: 20,°C
